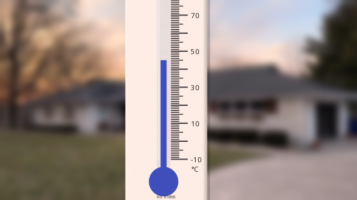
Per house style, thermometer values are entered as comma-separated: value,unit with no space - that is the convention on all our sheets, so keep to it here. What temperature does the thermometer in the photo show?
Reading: 45,°C
